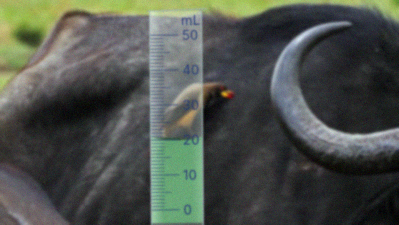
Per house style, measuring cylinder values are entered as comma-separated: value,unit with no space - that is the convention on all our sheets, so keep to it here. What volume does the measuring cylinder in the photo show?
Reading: 20,mL
